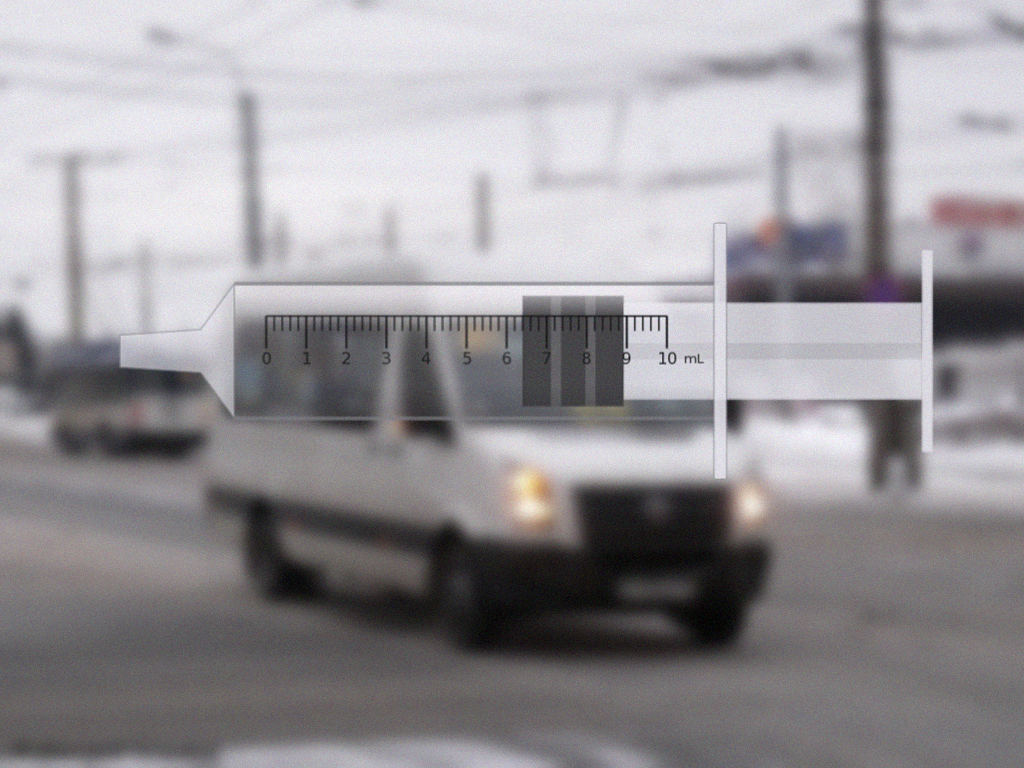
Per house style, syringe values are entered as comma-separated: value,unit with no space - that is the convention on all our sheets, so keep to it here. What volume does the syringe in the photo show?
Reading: 6.4,mL
